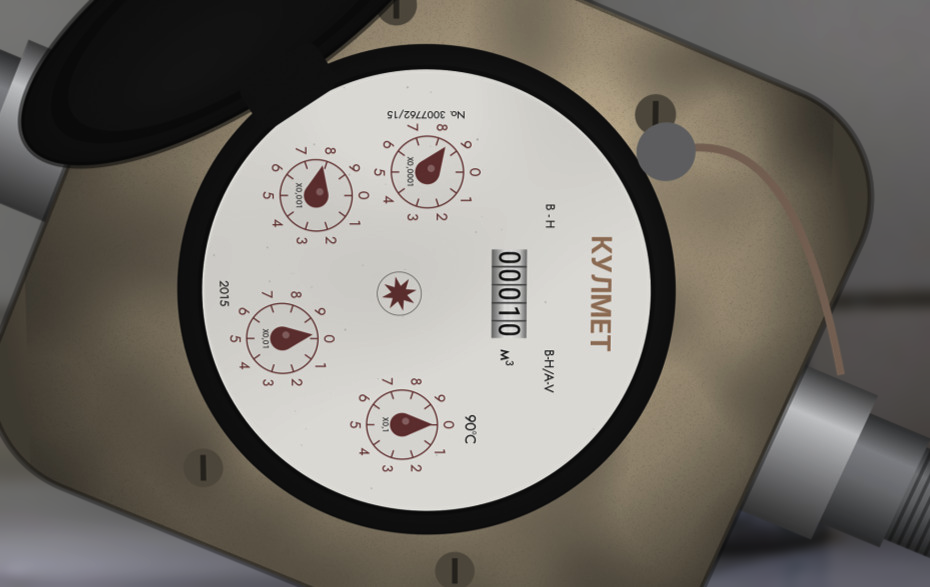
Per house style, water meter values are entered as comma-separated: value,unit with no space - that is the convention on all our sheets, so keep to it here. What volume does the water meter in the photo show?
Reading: 9.9978,m³
